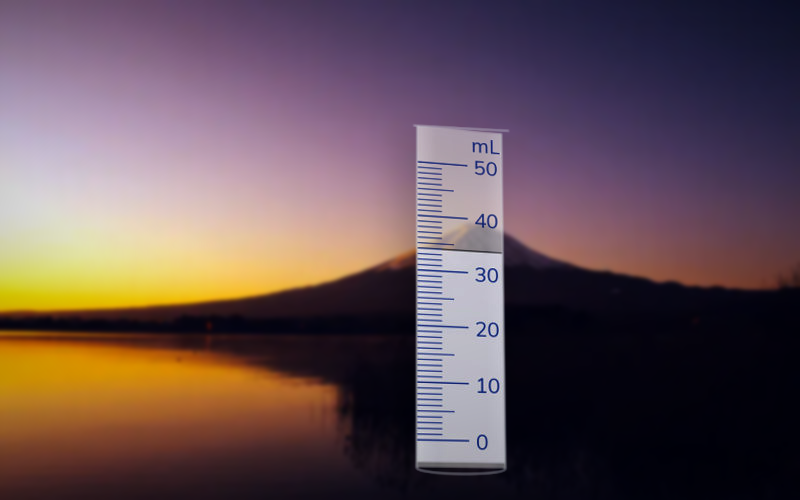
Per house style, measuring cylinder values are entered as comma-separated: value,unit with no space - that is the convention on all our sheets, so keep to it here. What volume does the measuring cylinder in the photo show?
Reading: 34,mL
